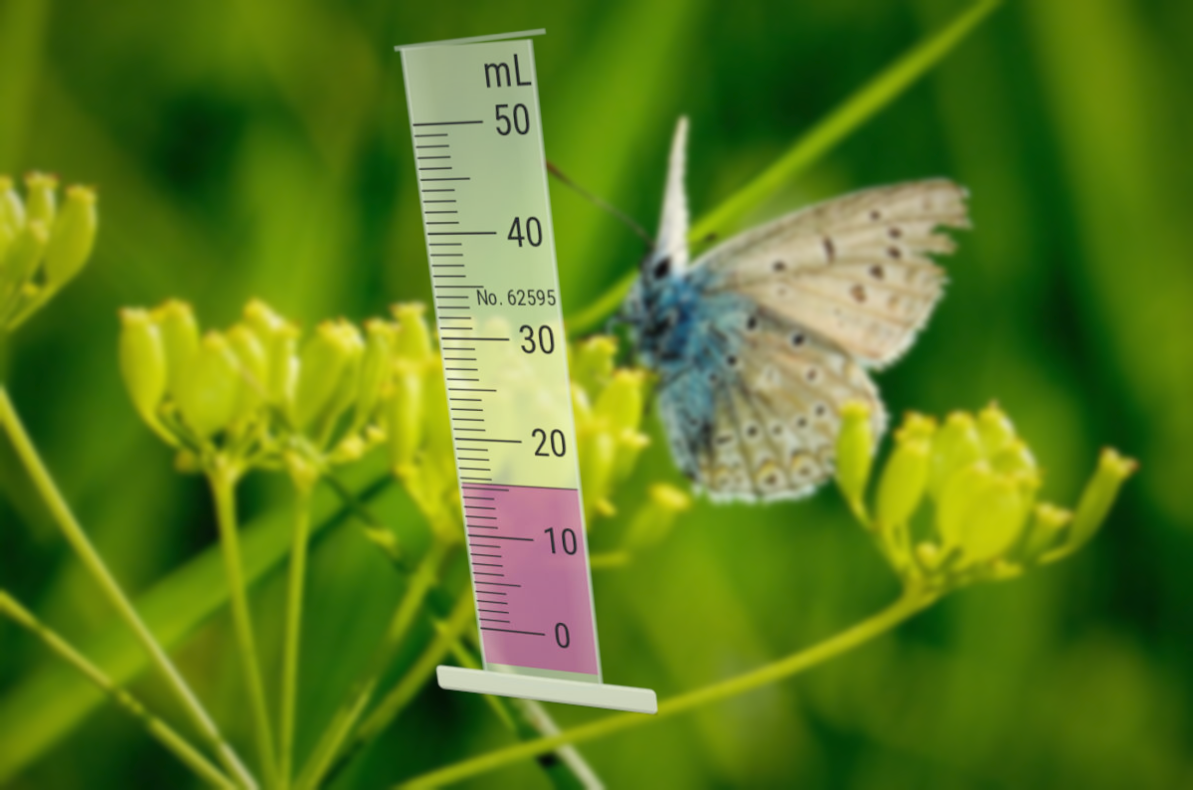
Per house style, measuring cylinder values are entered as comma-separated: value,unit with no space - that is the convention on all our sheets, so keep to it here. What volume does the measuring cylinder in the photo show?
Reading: 15.5,mL
